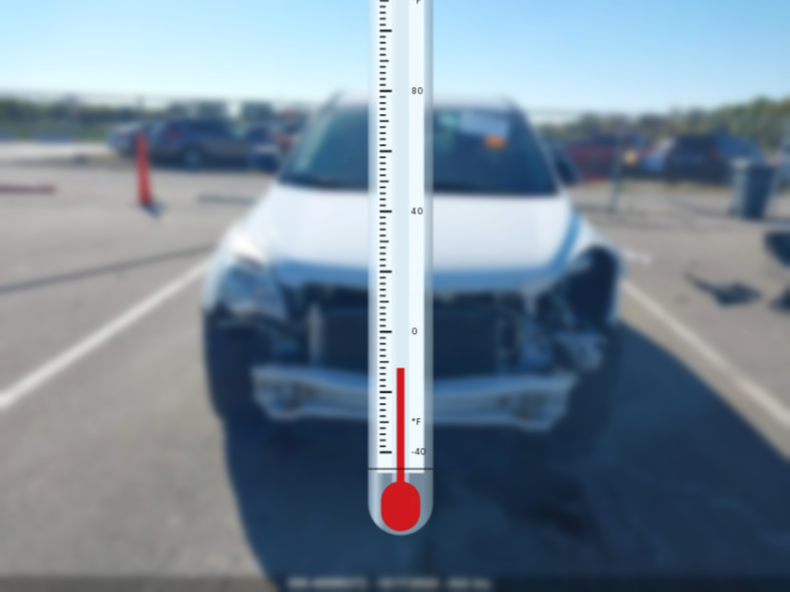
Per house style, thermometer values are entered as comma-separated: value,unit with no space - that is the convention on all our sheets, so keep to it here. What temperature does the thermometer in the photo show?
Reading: -12,°F
